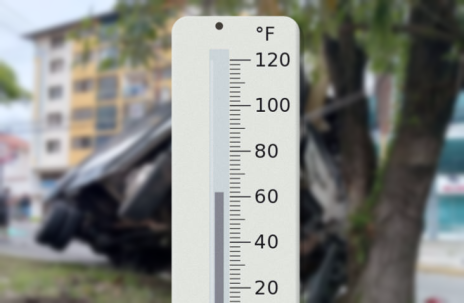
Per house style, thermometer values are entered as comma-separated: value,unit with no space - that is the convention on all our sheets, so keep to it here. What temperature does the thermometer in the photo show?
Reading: 62,°F
